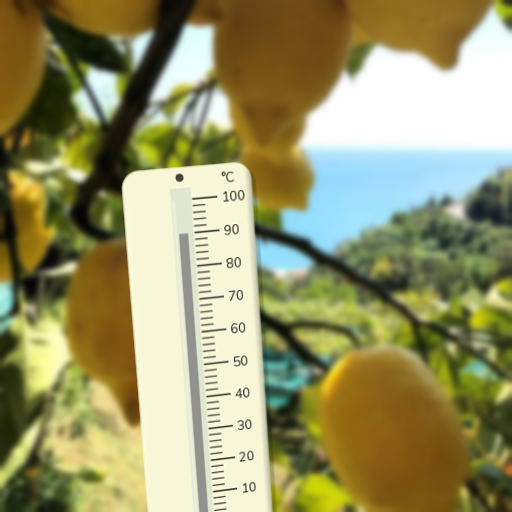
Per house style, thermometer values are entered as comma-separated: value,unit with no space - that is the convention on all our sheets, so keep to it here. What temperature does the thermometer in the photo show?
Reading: 90,°C
